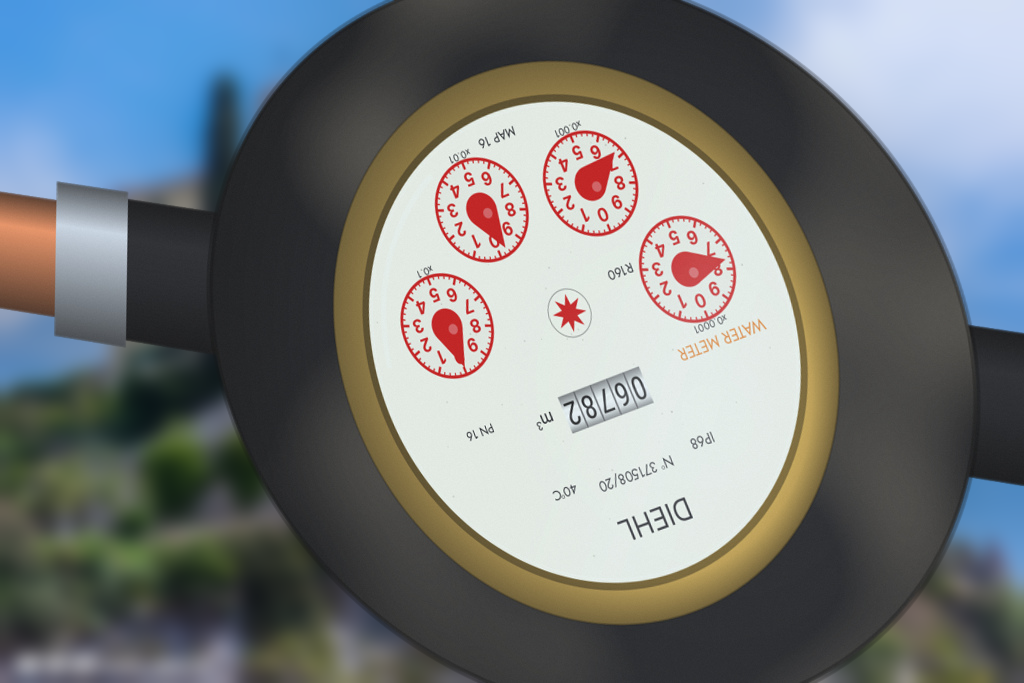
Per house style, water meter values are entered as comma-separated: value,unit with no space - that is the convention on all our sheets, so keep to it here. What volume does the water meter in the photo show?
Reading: 6781.9967,m³
